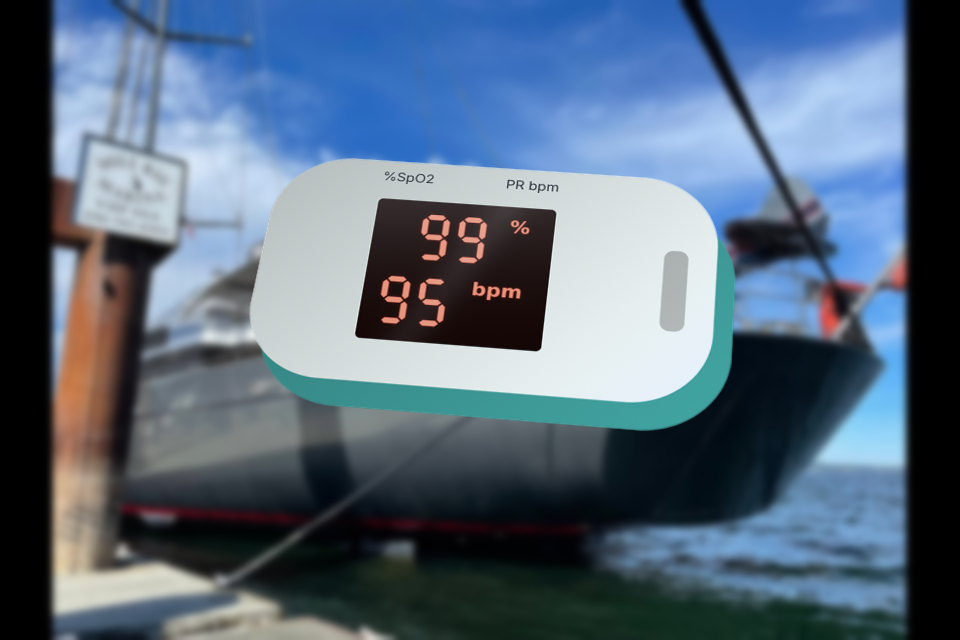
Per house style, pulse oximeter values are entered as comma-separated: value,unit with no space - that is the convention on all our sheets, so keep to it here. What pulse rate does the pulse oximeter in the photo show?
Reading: 95,bpm
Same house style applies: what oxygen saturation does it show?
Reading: 99,%
